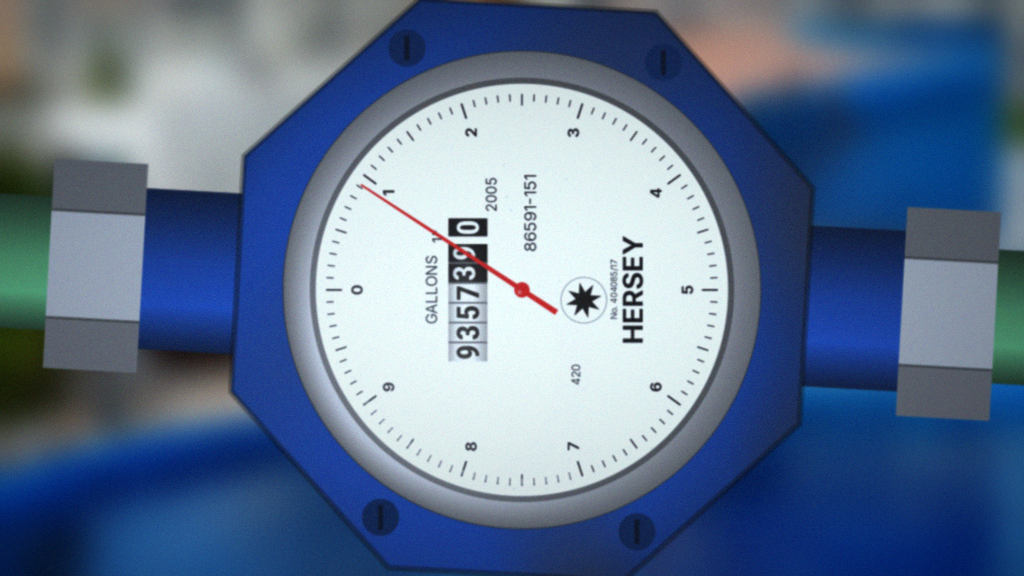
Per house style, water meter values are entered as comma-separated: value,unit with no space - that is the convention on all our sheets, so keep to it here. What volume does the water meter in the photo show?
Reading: 9357390.9,gal
